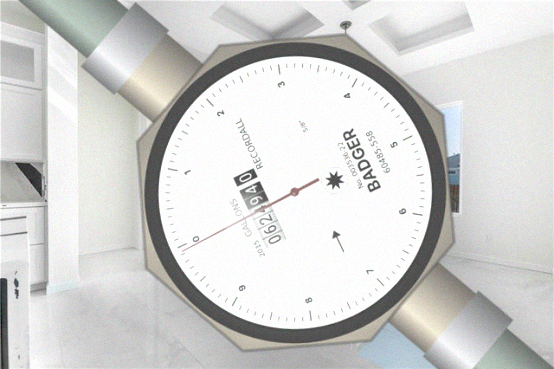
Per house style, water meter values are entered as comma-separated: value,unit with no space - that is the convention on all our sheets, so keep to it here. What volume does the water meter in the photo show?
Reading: 624939.9,gal
